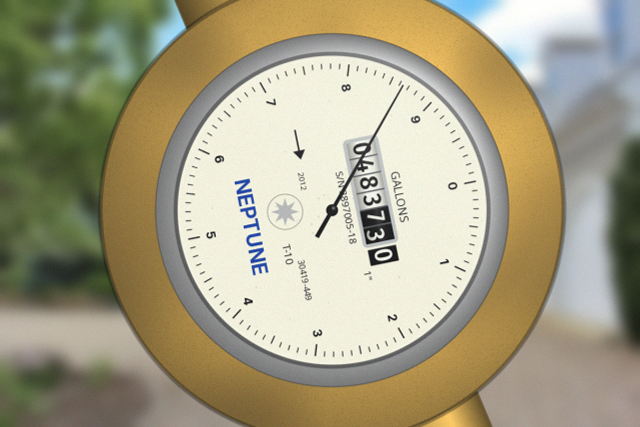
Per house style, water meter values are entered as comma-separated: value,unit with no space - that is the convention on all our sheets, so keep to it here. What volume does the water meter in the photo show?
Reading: 483728.6,gal
